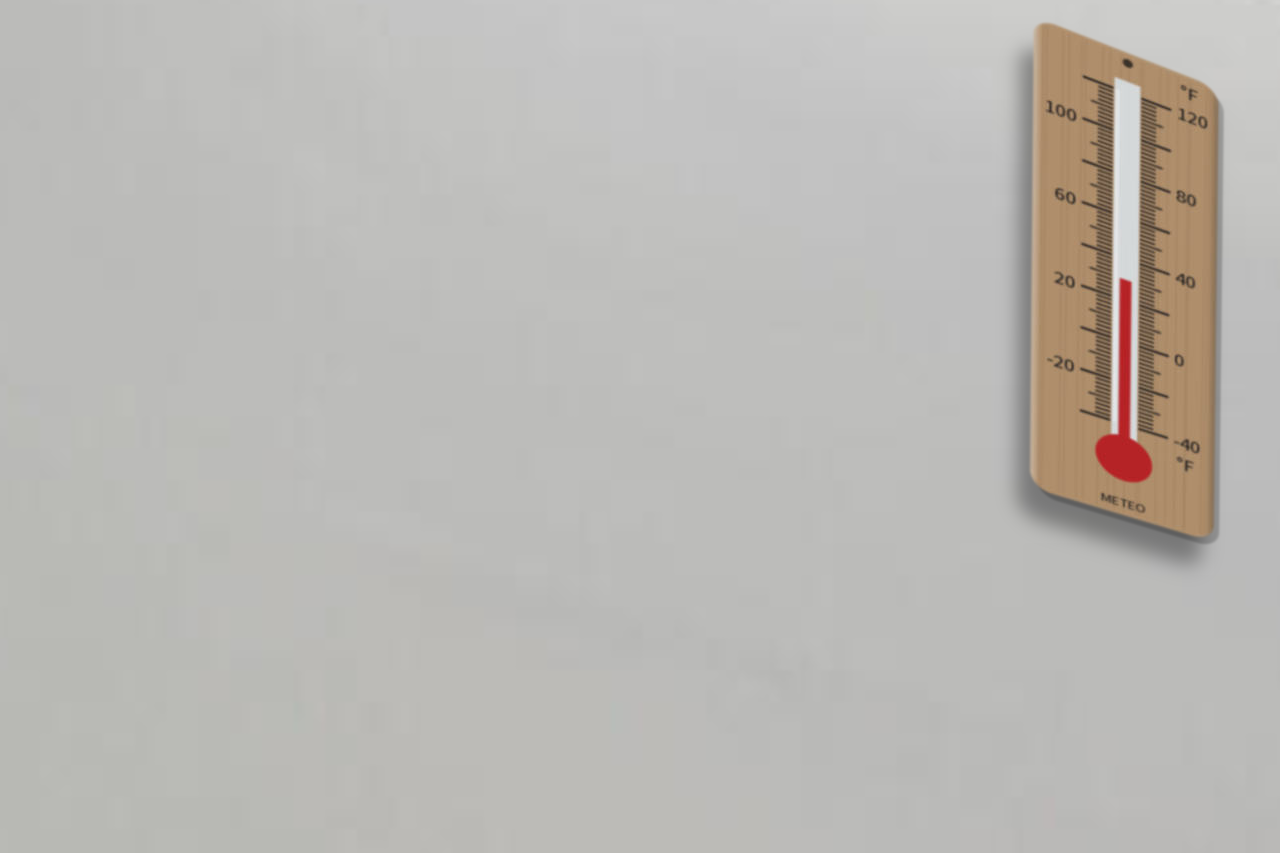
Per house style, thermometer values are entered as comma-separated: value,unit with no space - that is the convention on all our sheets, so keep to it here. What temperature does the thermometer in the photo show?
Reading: 30,°F
